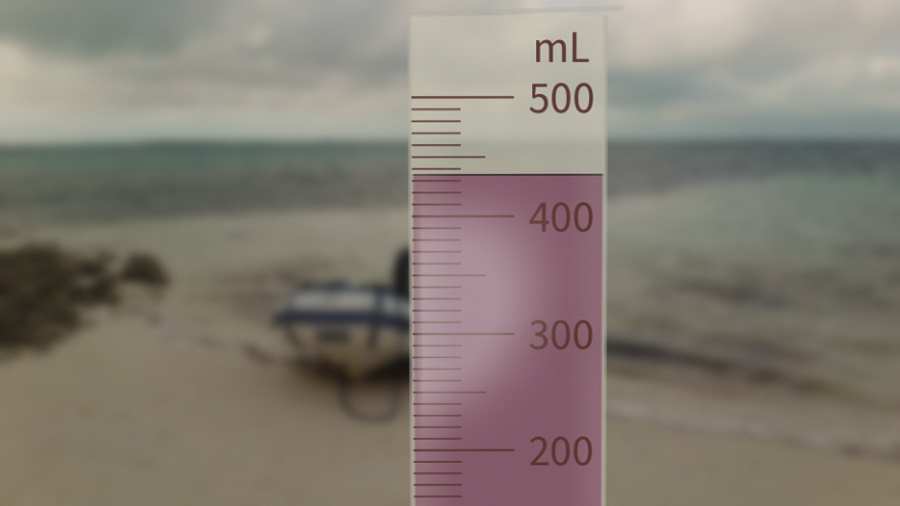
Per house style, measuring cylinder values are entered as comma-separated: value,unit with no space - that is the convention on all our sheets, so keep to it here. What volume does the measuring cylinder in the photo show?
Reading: 435,mL
